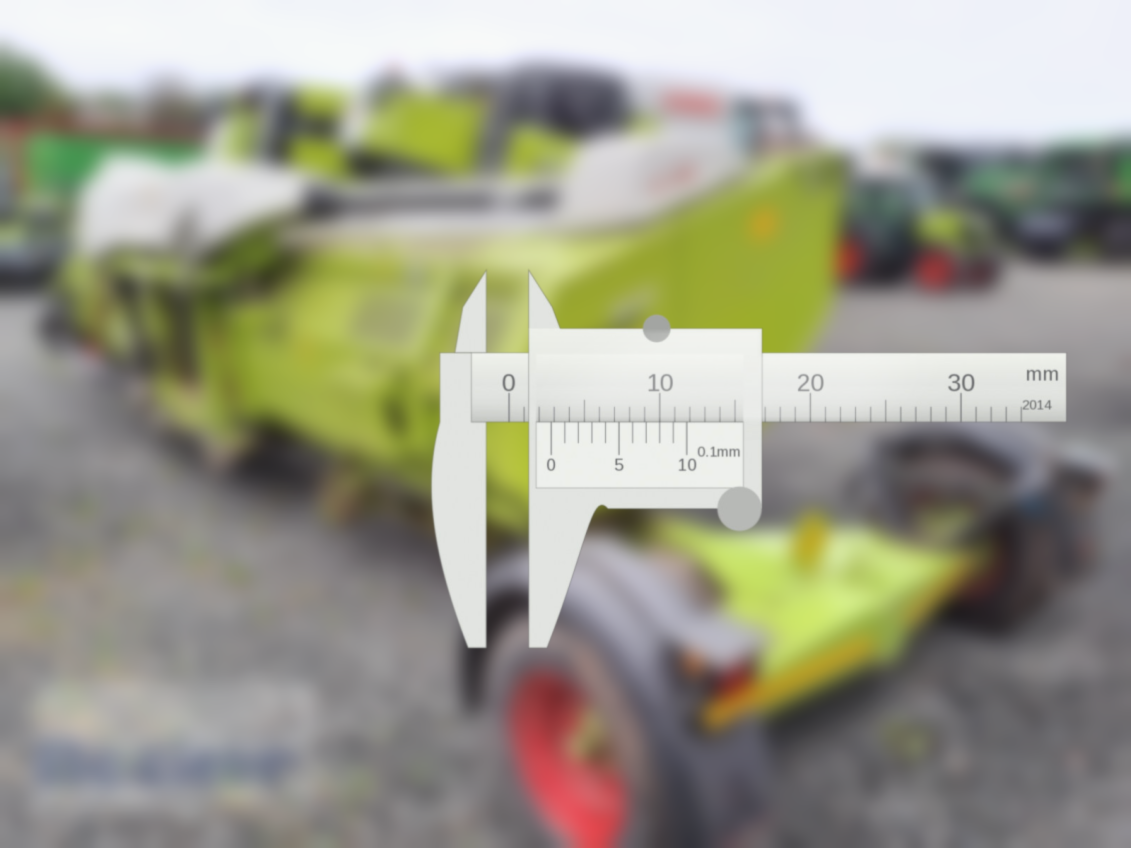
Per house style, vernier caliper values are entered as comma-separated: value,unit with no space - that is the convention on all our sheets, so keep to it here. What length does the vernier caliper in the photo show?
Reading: 2.8,mm
